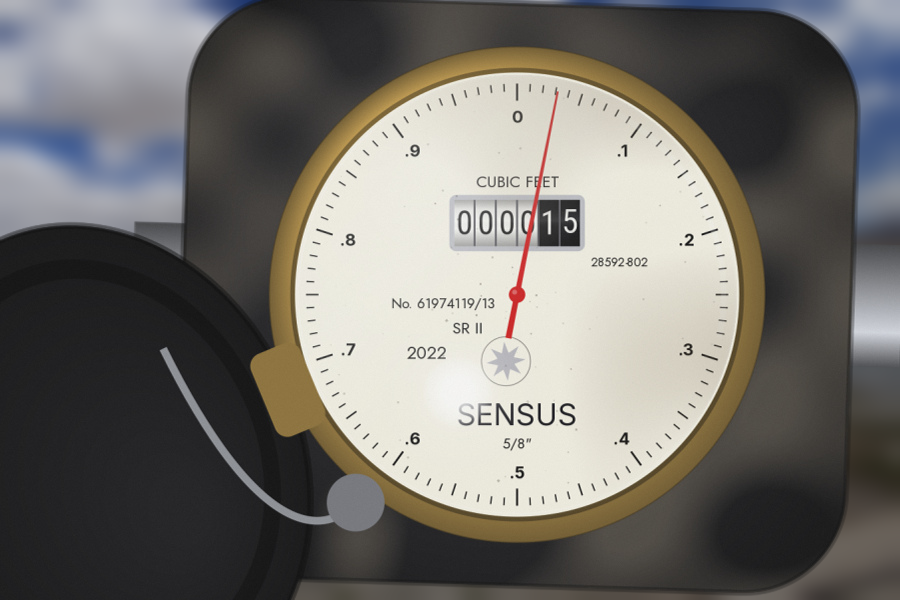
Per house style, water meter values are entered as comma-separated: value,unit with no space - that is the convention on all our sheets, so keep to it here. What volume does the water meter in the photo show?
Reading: 15.03,ft³
